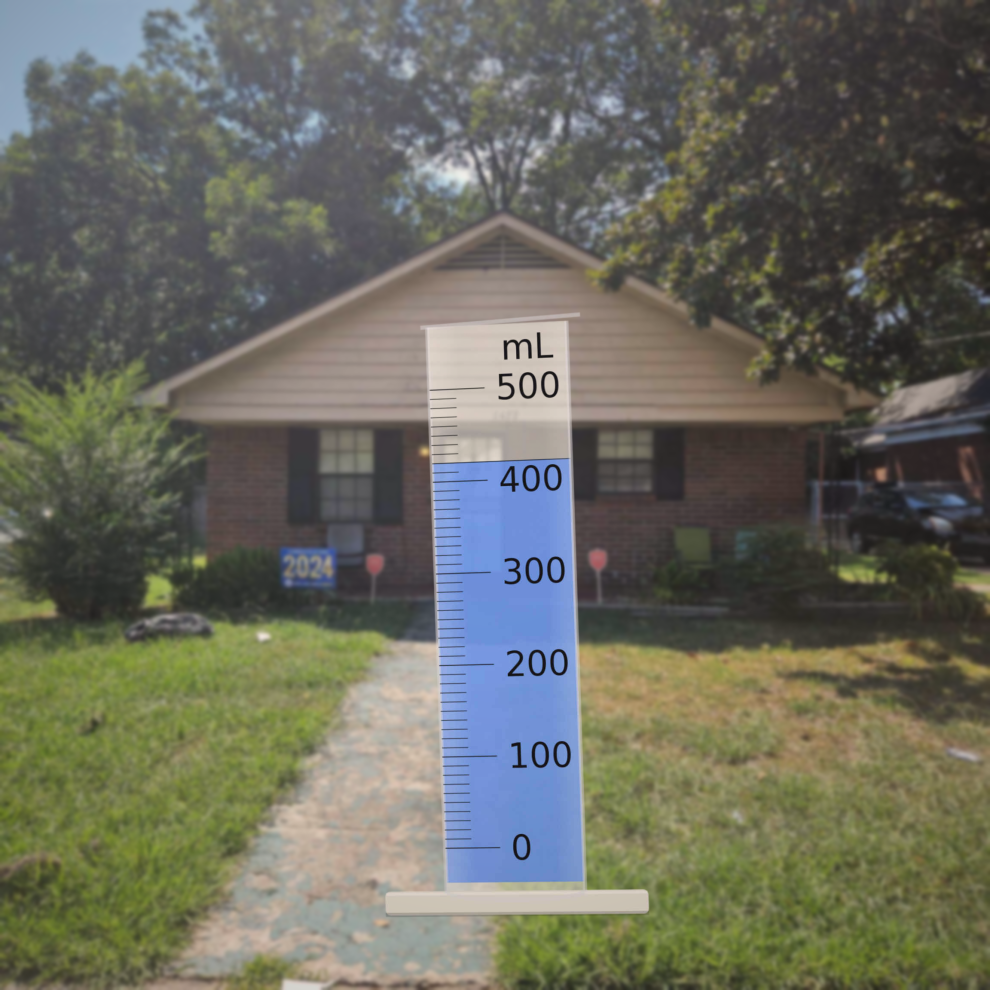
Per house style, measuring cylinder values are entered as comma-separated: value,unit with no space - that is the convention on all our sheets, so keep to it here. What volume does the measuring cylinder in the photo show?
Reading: 420,mL
